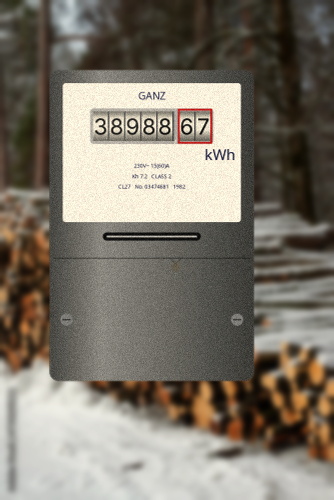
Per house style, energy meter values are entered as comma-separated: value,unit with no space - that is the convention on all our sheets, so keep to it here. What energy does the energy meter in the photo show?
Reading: 38988.67,kWh
